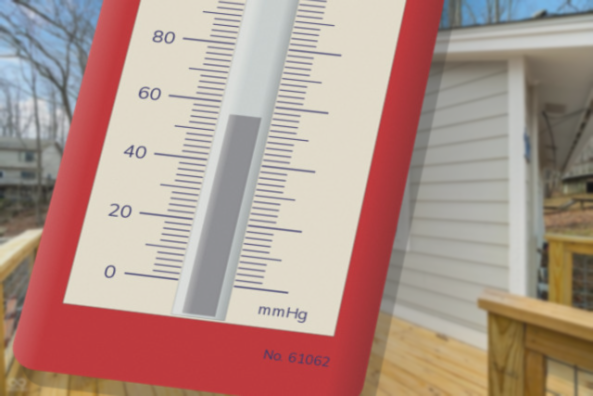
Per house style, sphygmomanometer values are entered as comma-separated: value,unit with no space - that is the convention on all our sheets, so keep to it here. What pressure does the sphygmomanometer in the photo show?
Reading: 56,mmHg
